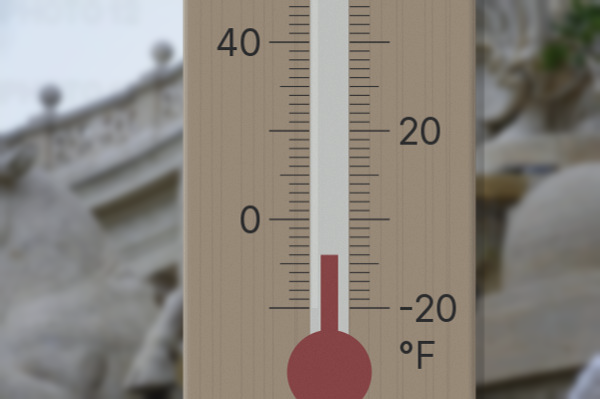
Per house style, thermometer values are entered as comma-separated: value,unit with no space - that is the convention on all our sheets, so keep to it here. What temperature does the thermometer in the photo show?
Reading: -8,°F
